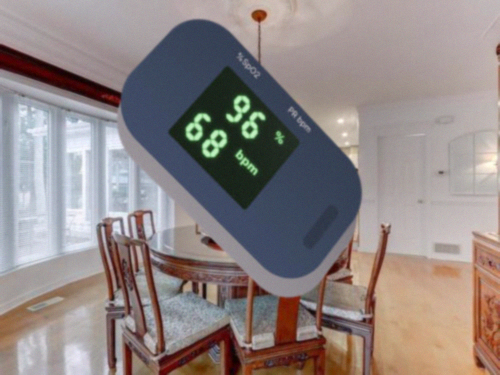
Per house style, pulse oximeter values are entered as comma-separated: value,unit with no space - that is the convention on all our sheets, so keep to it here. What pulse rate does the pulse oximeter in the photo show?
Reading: 68,bpm
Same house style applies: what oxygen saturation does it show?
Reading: 96,%
